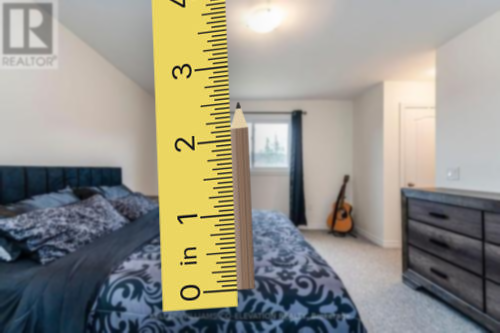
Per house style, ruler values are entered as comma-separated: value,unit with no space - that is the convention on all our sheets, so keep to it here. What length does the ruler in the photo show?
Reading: 2.5,in
